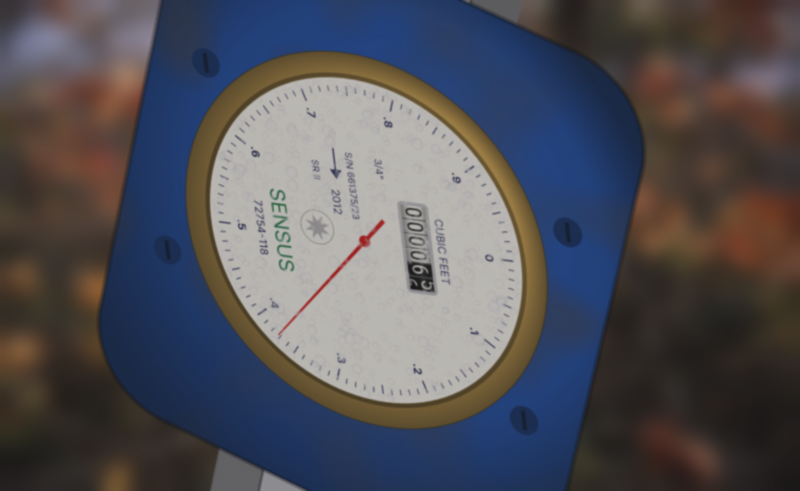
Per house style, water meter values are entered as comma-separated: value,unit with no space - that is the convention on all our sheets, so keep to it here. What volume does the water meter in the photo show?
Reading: 65.37,ft³
